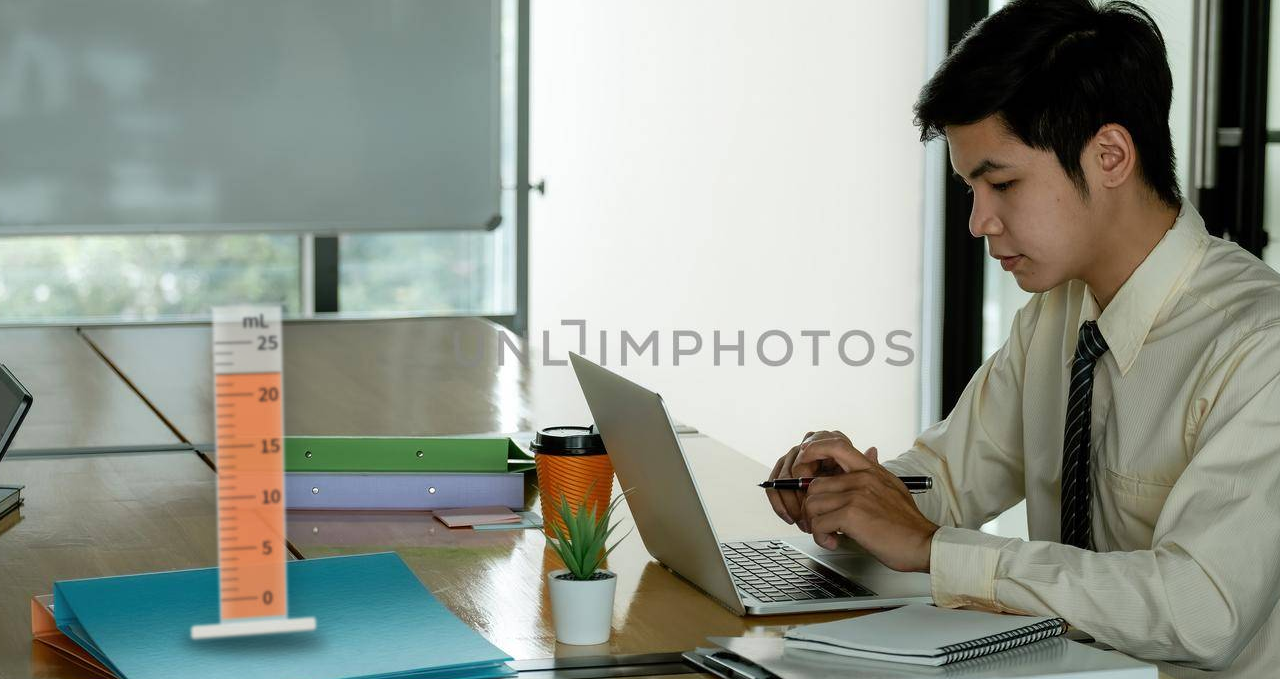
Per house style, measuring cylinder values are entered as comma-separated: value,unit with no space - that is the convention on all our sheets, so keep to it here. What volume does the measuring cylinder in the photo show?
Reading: 22,mL
